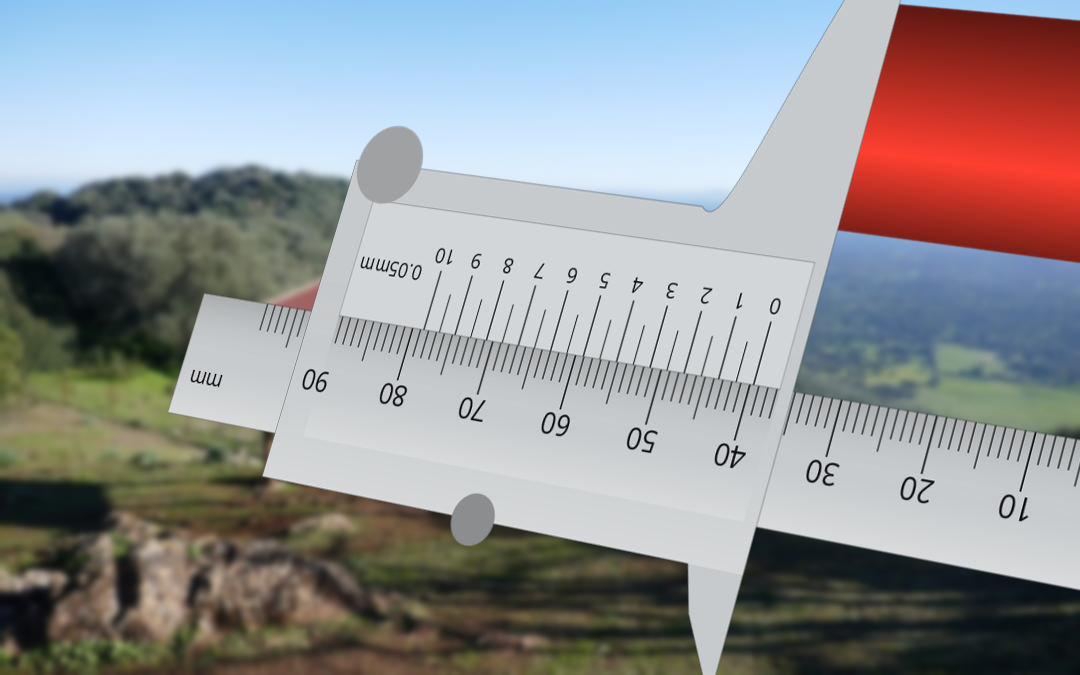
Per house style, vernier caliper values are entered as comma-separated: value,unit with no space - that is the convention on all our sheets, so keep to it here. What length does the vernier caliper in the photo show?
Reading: 39.6,mm
